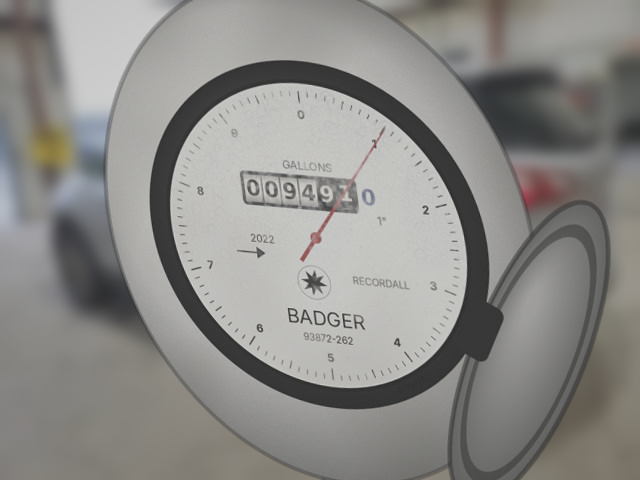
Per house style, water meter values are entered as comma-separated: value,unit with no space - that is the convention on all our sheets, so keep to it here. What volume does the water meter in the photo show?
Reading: 94911.0,gal
